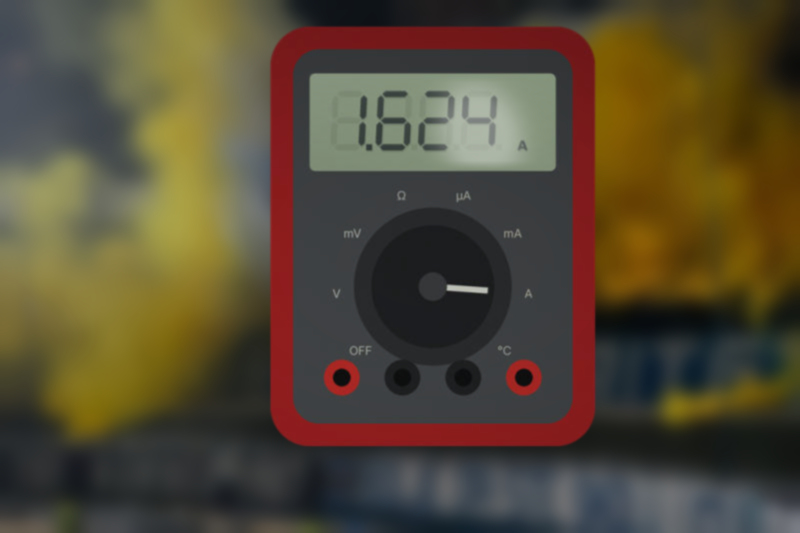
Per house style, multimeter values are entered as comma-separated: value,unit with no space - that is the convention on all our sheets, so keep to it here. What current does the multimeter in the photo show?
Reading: 1.624,A
